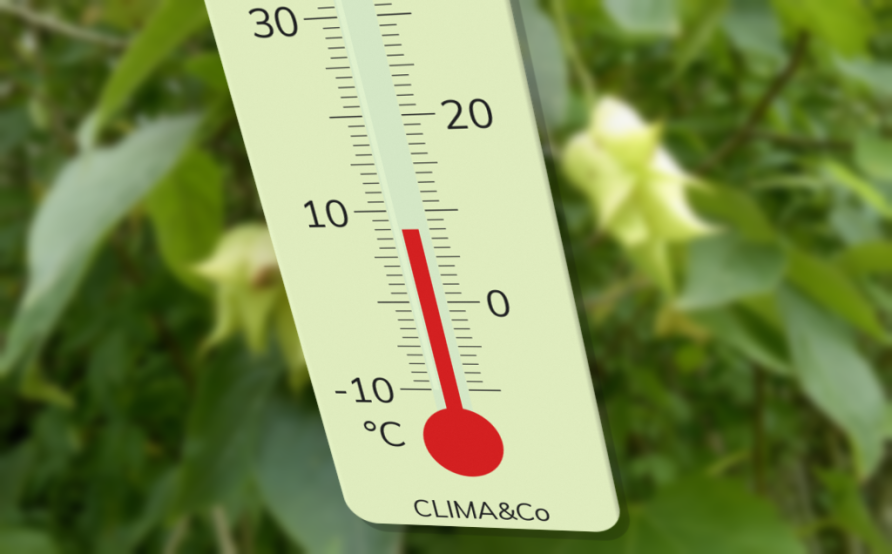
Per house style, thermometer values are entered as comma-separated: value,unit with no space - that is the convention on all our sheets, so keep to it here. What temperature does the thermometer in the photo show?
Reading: 8,°C
